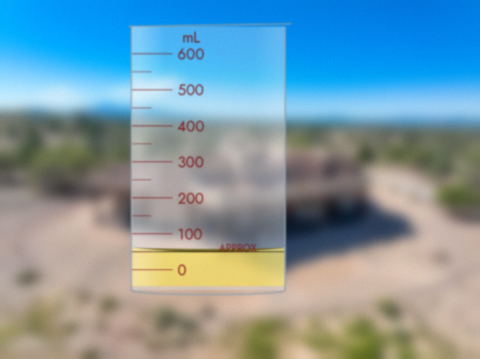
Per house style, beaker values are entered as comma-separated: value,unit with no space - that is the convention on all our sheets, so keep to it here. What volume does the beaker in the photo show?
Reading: 50,mL
